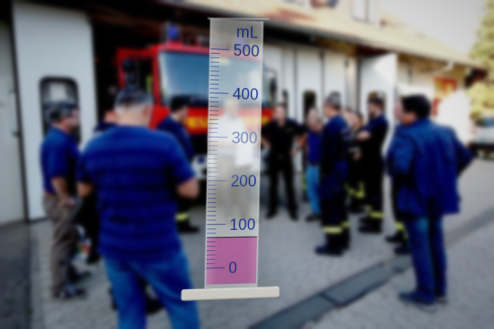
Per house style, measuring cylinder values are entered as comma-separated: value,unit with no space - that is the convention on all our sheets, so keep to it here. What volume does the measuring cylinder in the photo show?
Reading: 70,mL
